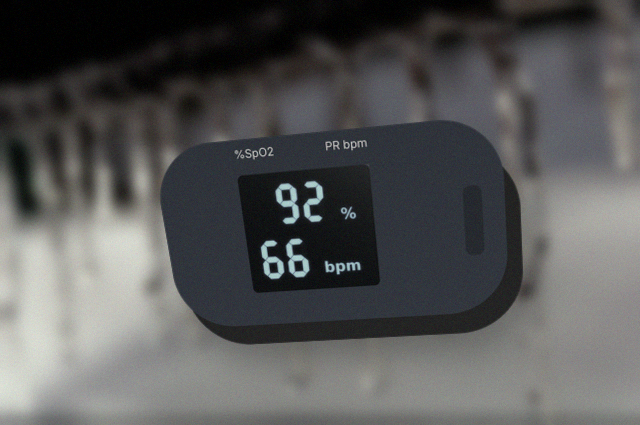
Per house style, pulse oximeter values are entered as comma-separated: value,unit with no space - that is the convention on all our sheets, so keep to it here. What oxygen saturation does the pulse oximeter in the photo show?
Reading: 92,%
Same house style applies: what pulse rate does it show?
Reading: 66,bpm
